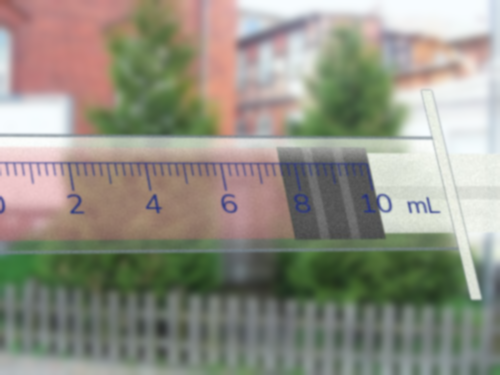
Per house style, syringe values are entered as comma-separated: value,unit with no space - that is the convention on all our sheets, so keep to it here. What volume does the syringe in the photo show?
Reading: 7.6,mL
